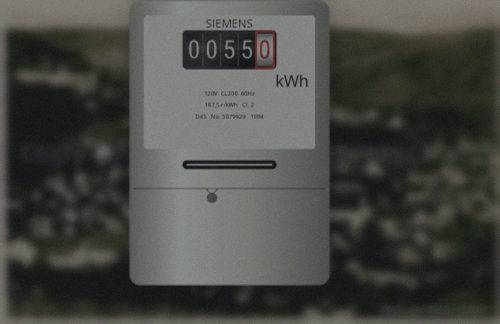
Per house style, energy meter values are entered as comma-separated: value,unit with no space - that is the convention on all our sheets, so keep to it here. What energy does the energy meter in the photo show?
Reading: 55.0,kWh
